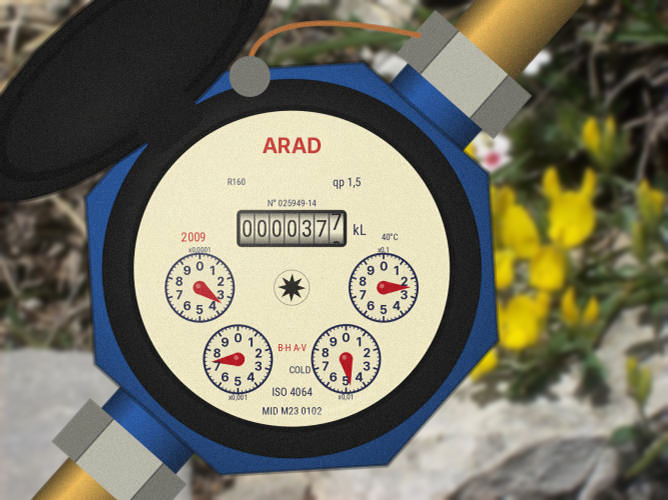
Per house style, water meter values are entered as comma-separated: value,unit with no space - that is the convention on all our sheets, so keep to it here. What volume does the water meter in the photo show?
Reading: 377.2473,kL
